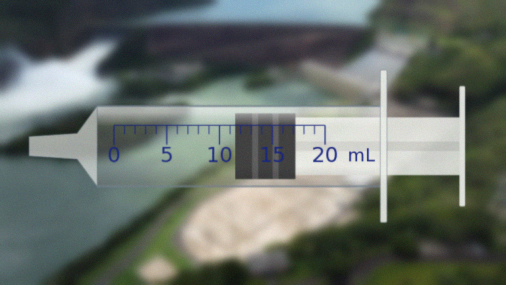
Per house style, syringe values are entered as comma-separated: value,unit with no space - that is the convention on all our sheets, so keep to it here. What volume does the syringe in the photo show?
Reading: 11.5,mL
